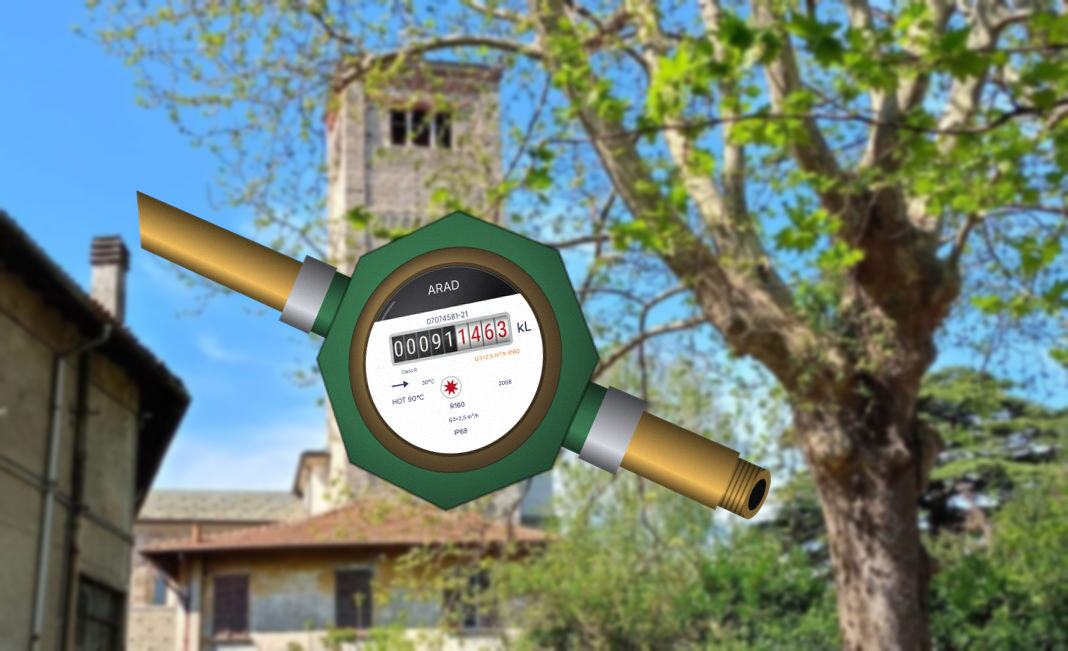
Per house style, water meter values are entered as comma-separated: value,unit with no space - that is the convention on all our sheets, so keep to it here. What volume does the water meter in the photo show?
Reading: 91.1463,kL
